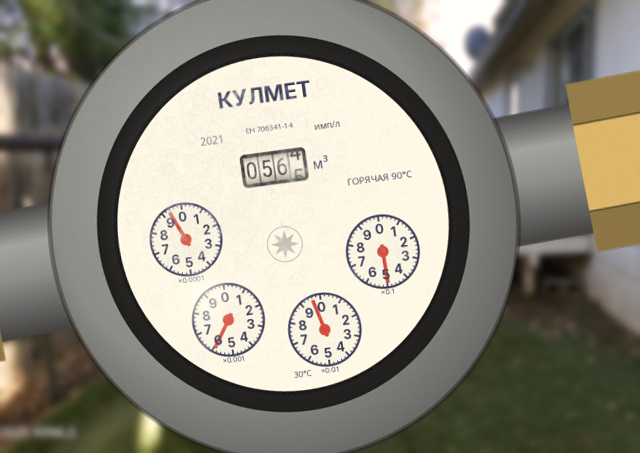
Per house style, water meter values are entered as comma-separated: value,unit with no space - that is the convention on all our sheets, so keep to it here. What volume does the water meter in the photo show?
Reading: 564.4959,m³
